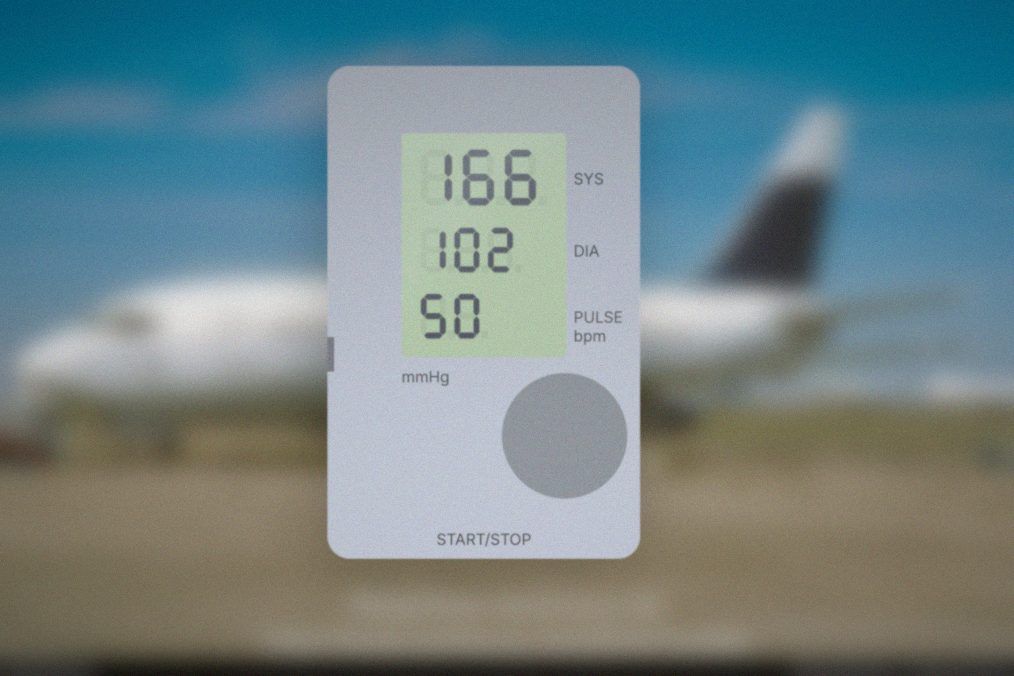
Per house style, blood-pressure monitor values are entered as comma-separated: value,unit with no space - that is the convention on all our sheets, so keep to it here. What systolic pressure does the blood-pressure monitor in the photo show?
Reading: 166,mmHg
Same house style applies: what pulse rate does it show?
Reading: 50,bpm
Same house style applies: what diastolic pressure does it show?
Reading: 102,mmHg
